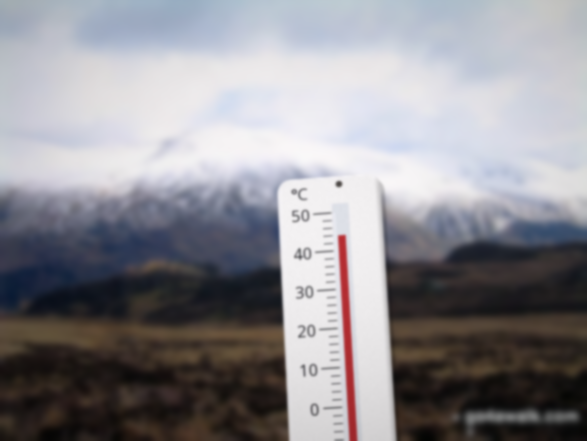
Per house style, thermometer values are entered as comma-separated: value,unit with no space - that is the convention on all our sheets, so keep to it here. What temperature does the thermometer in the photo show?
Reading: 44,°C
